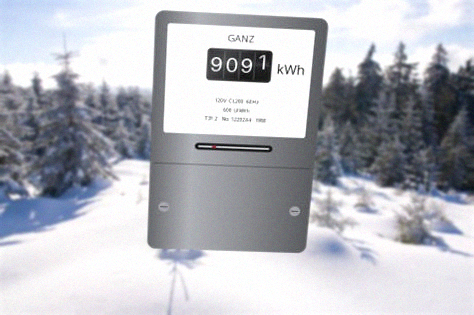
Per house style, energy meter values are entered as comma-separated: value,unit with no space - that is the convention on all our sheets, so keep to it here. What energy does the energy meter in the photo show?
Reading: 9091,kWh
